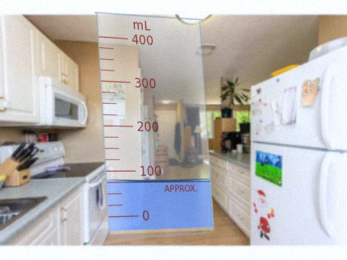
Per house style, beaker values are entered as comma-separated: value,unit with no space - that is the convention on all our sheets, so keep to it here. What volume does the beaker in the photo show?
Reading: 75,mL
